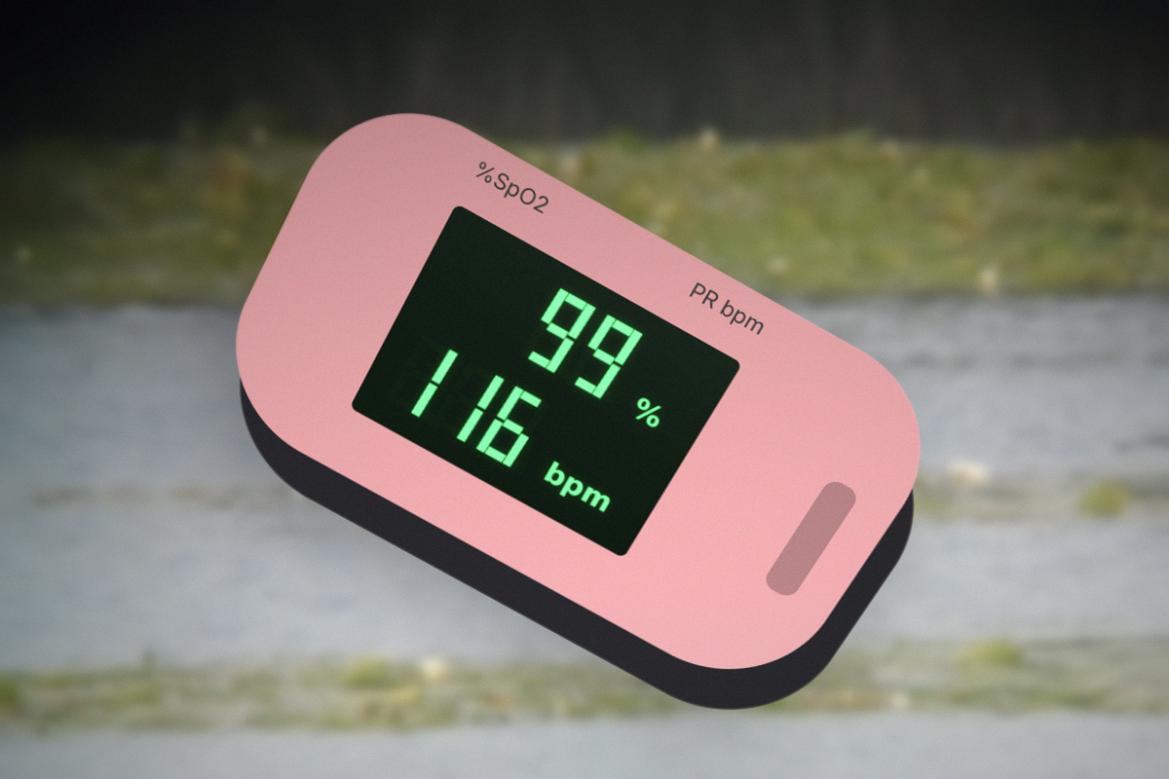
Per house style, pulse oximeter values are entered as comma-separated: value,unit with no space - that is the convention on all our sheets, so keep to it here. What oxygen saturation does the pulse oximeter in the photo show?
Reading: 99,%
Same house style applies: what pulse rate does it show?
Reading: 116,bpm
